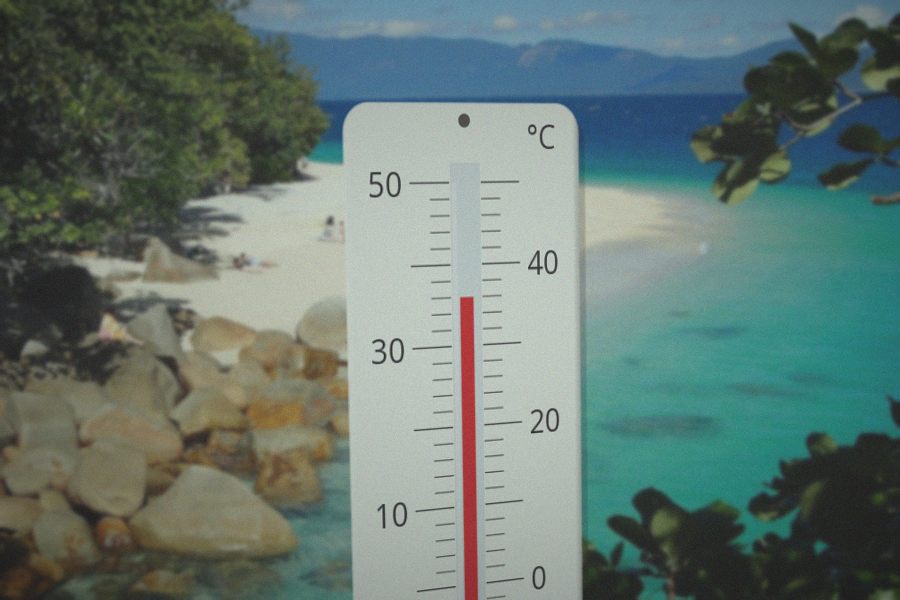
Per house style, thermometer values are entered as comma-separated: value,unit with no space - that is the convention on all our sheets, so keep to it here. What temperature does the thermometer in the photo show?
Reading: 36,°C
